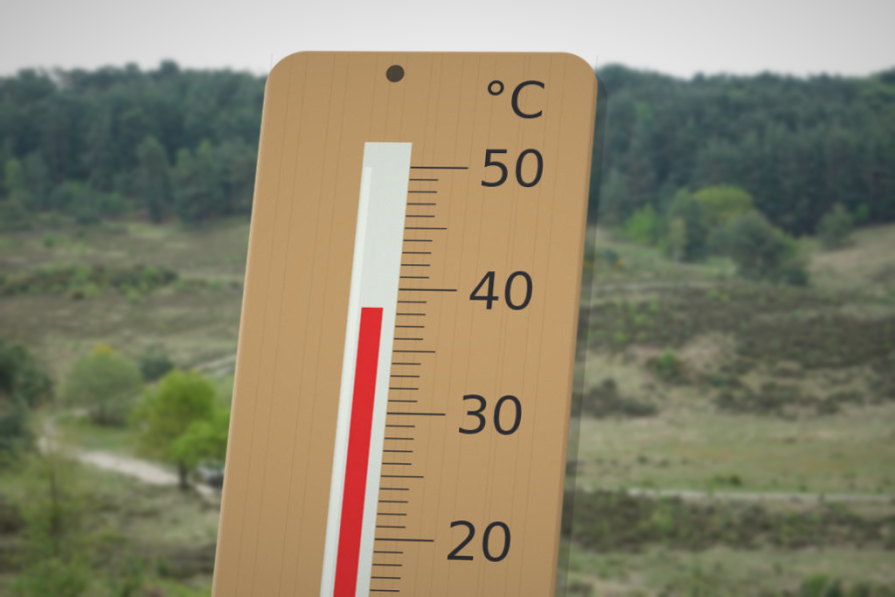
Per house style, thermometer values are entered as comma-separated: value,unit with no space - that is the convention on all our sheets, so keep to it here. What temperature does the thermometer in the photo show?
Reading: 38.5,°C
